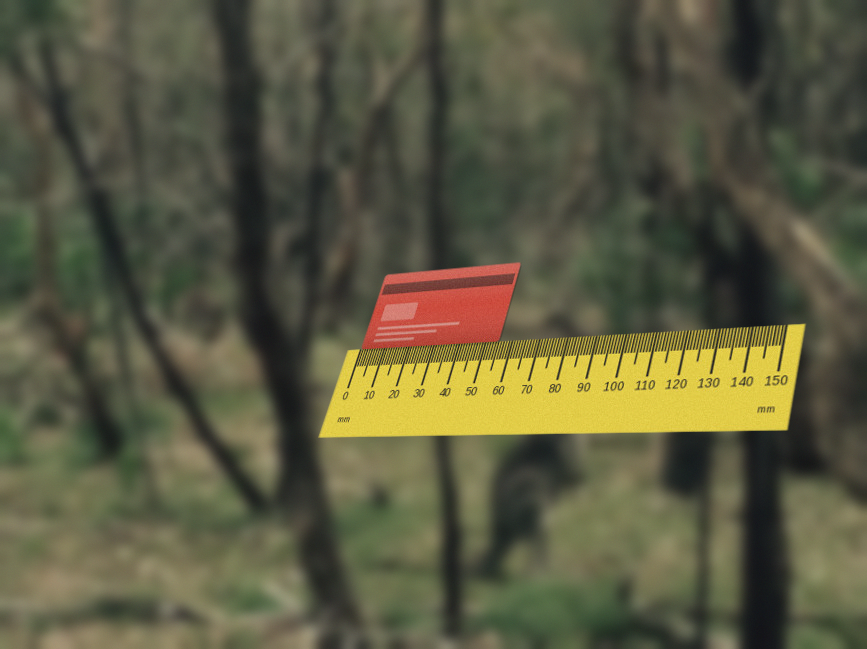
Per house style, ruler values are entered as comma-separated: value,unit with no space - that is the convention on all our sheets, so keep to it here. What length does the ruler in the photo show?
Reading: 55,mm
